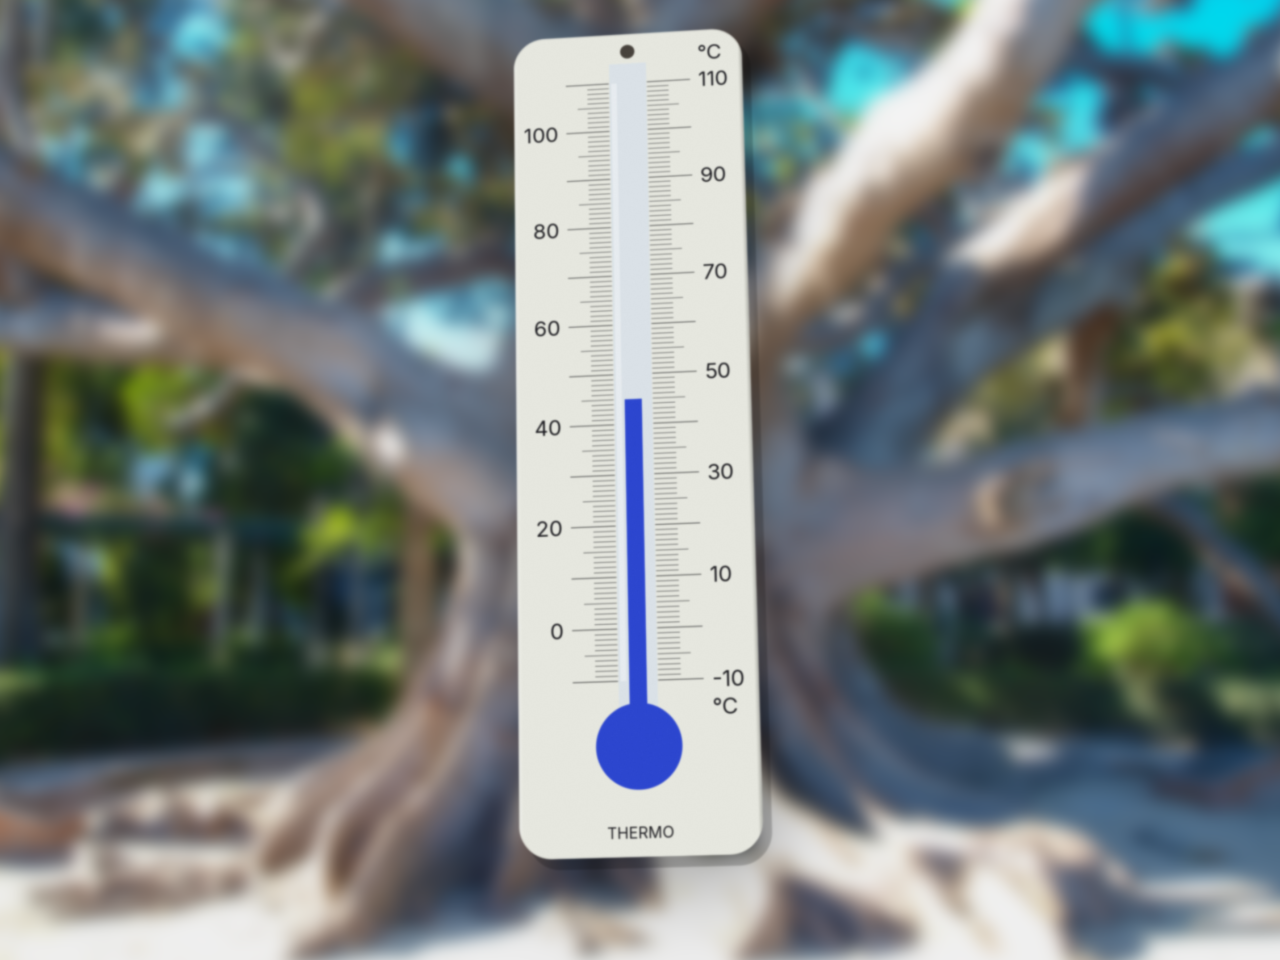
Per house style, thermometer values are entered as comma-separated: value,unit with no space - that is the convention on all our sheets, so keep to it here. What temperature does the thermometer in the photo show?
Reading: 45,°C
